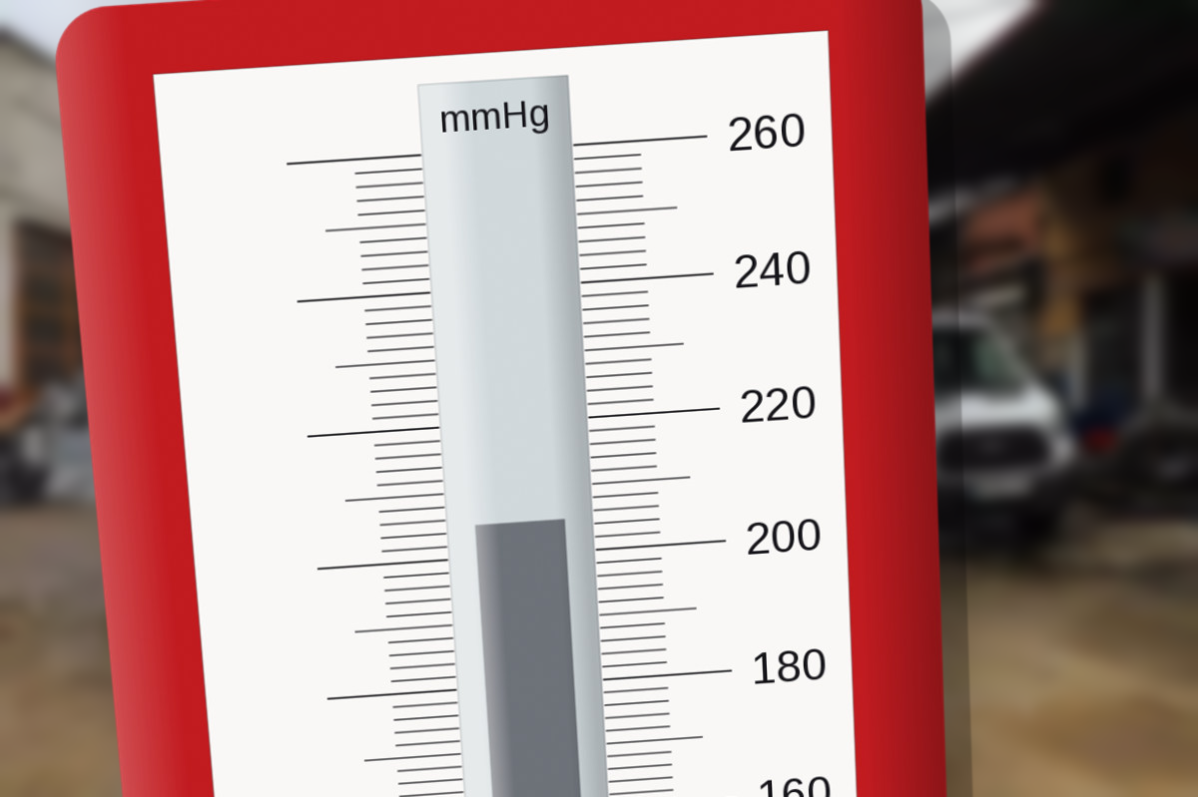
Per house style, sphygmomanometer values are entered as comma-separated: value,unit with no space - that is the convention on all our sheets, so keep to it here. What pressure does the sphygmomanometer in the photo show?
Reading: 205,mmHg
